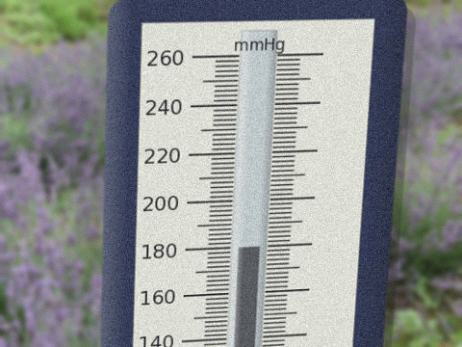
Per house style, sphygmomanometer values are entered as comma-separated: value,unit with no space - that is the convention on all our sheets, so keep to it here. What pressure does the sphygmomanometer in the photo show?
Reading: 180,mmHg
